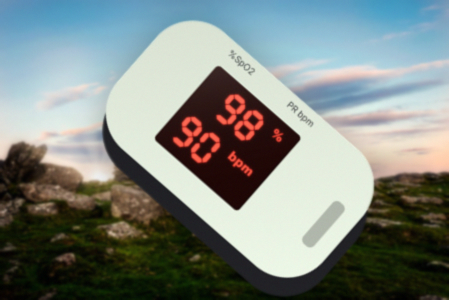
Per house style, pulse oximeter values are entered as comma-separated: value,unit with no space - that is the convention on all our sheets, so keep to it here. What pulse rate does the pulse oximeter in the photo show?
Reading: 90,bpm
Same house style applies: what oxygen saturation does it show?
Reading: 98,%
